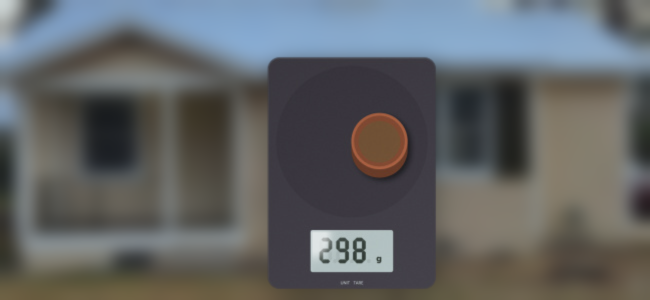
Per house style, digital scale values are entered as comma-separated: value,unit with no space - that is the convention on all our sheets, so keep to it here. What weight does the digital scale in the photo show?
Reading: 298,g
